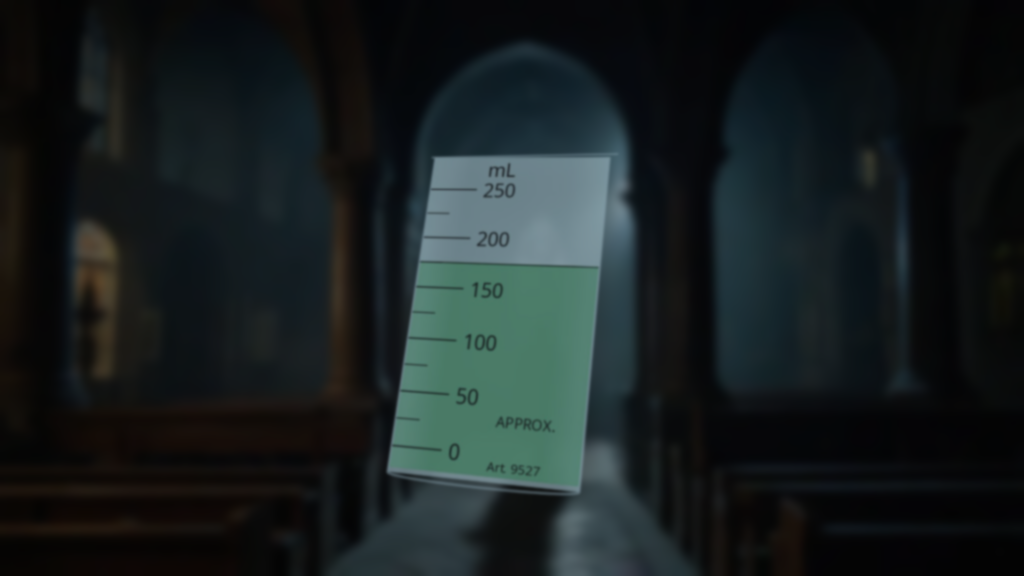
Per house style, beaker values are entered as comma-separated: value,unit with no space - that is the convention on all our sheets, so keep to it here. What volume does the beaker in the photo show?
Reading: 175,mL
